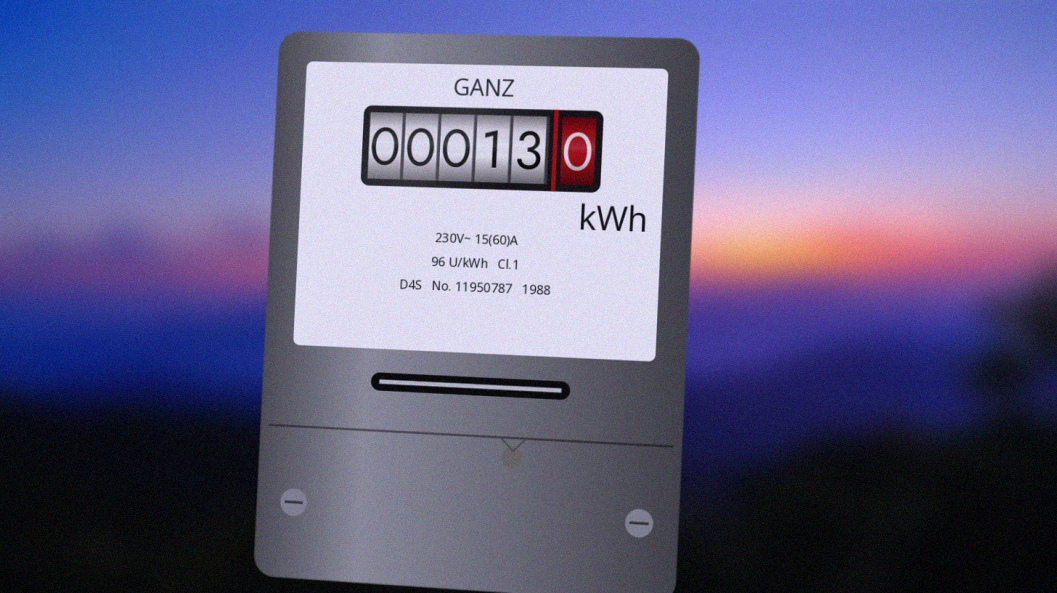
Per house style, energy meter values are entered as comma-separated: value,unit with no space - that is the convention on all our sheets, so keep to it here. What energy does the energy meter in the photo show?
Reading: 13.0,kWh
